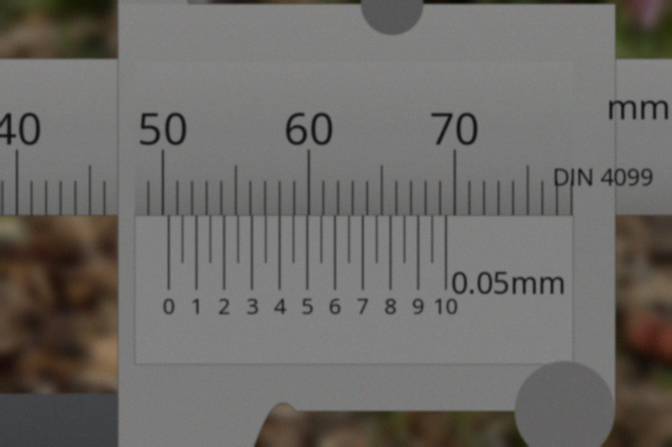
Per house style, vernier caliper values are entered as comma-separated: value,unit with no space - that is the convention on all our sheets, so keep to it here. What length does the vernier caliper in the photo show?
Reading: 50.4,mm
